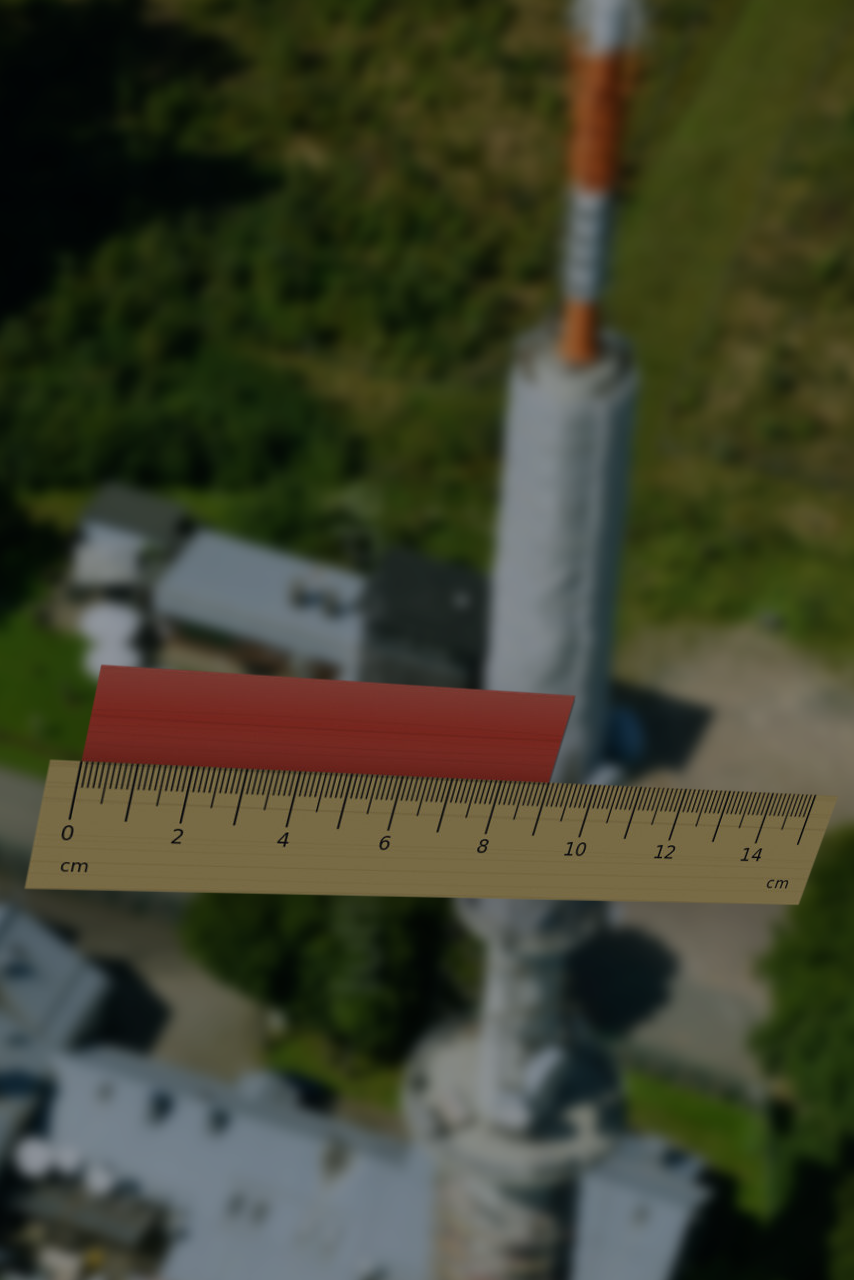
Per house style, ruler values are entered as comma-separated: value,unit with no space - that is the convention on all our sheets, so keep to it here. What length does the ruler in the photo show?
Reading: 9,cm
